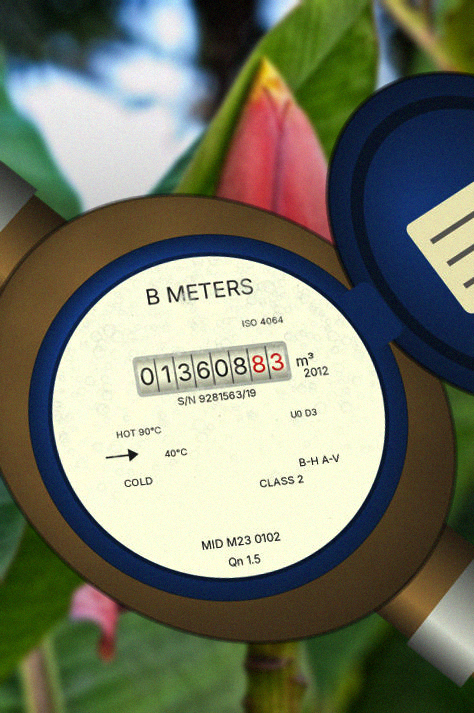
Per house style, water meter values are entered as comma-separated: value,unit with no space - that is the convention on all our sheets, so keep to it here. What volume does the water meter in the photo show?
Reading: 13608.83,m³
